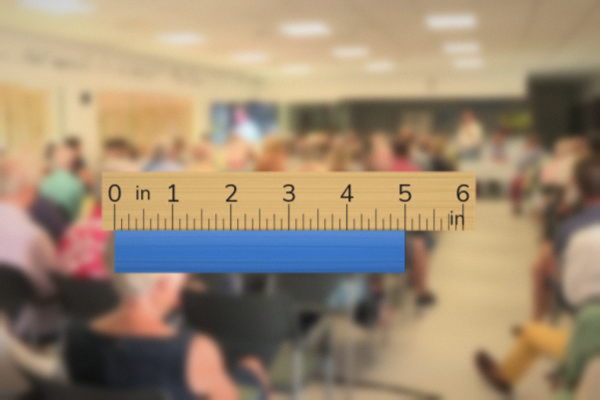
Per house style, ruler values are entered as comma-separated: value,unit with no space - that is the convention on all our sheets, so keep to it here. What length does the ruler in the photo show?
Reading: 5,in
